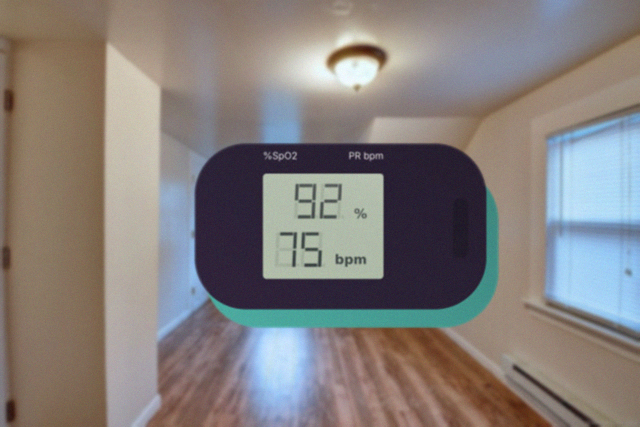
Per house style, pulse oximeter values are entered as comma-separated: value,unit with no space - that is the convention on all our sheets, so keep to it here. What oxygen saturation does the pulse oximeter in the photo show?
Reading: 92,%
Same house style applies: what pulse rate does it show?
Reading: 75,bpm
